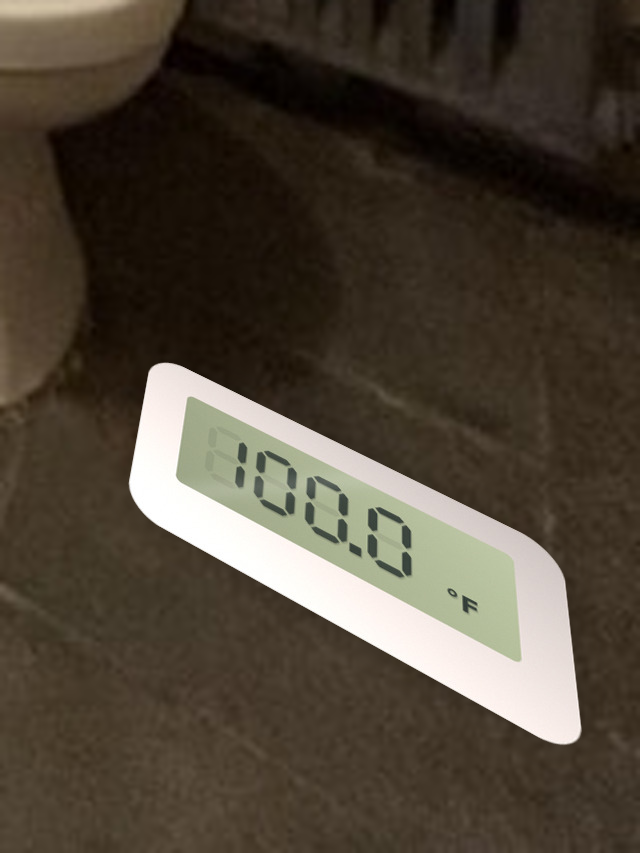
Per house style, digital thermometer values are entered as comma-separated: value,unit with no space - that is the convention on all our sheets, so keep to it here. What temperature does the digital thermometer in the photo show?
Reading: 100.0,°F
